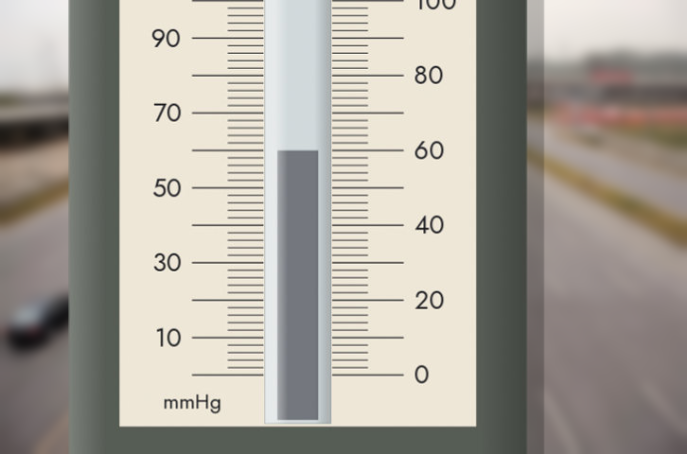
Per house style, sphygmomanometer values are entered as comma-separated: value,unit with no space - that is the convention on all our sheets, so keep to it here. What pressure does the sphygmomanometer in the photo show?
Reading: 60,mmHg
